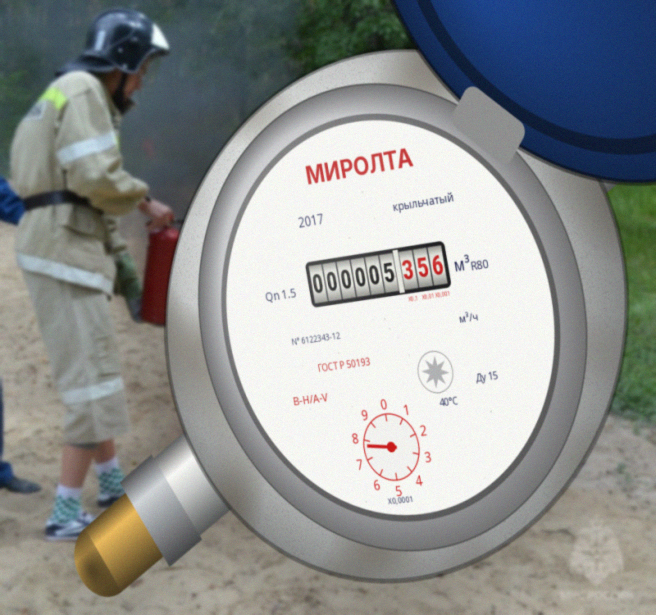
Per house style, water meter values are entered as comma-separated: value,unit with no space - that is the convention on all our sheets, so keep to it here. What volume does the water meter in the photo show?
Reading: 5.3567,m³
